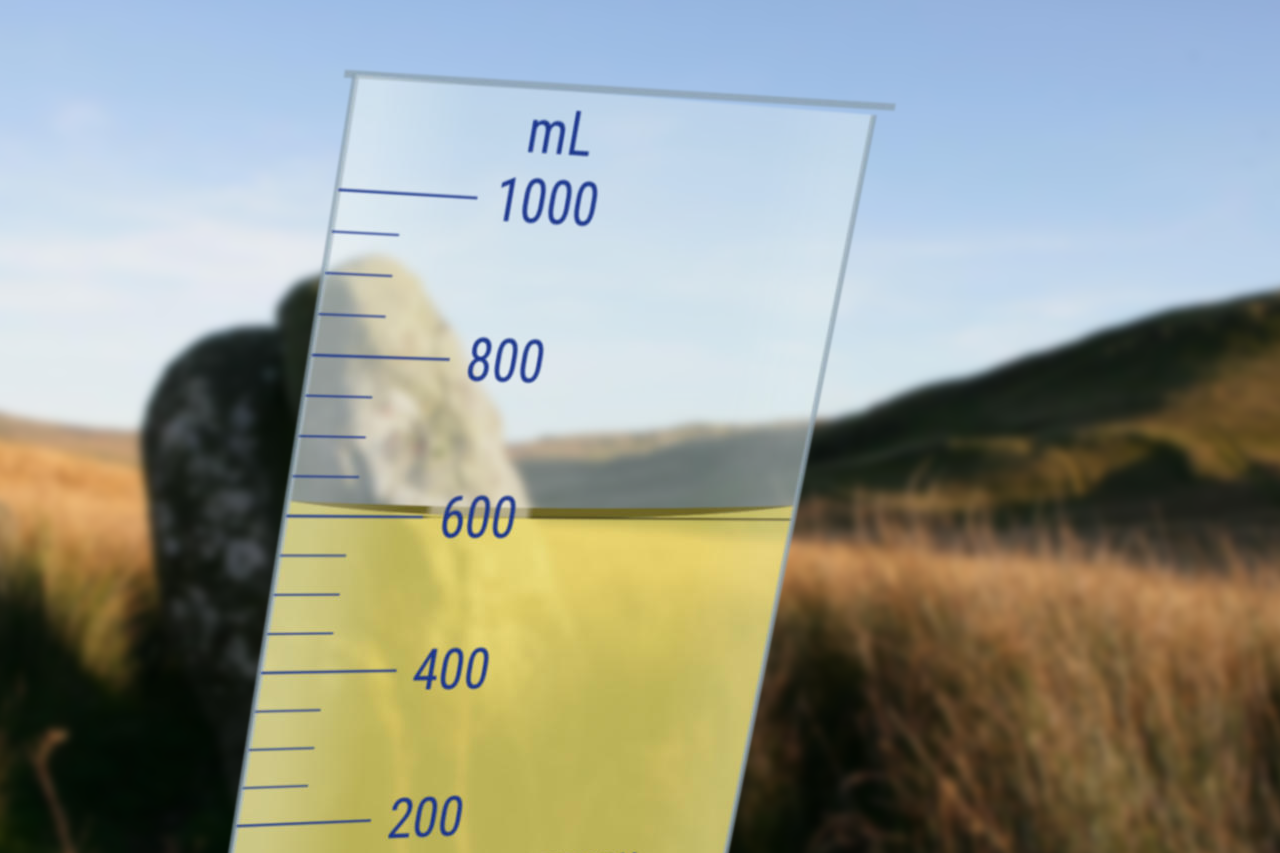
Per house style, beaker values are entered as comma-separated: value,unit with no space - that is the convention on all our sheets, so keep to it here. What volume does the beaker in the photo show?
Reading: 600,mL
